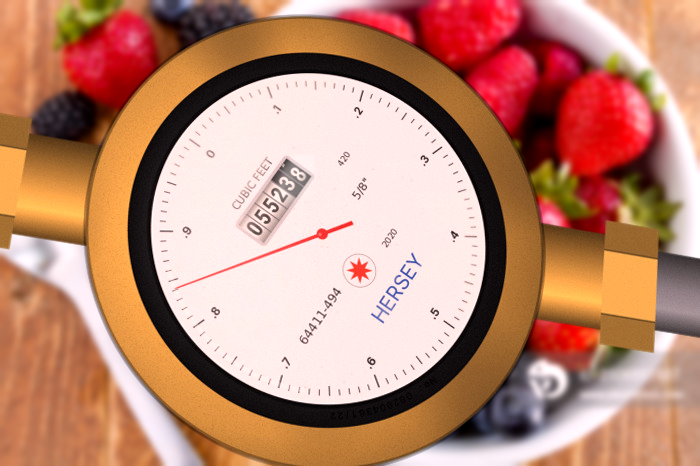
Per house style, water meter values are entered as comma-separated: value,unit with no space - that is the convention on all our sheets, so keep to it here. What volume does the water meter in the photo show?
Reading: 55237.84,ft³
